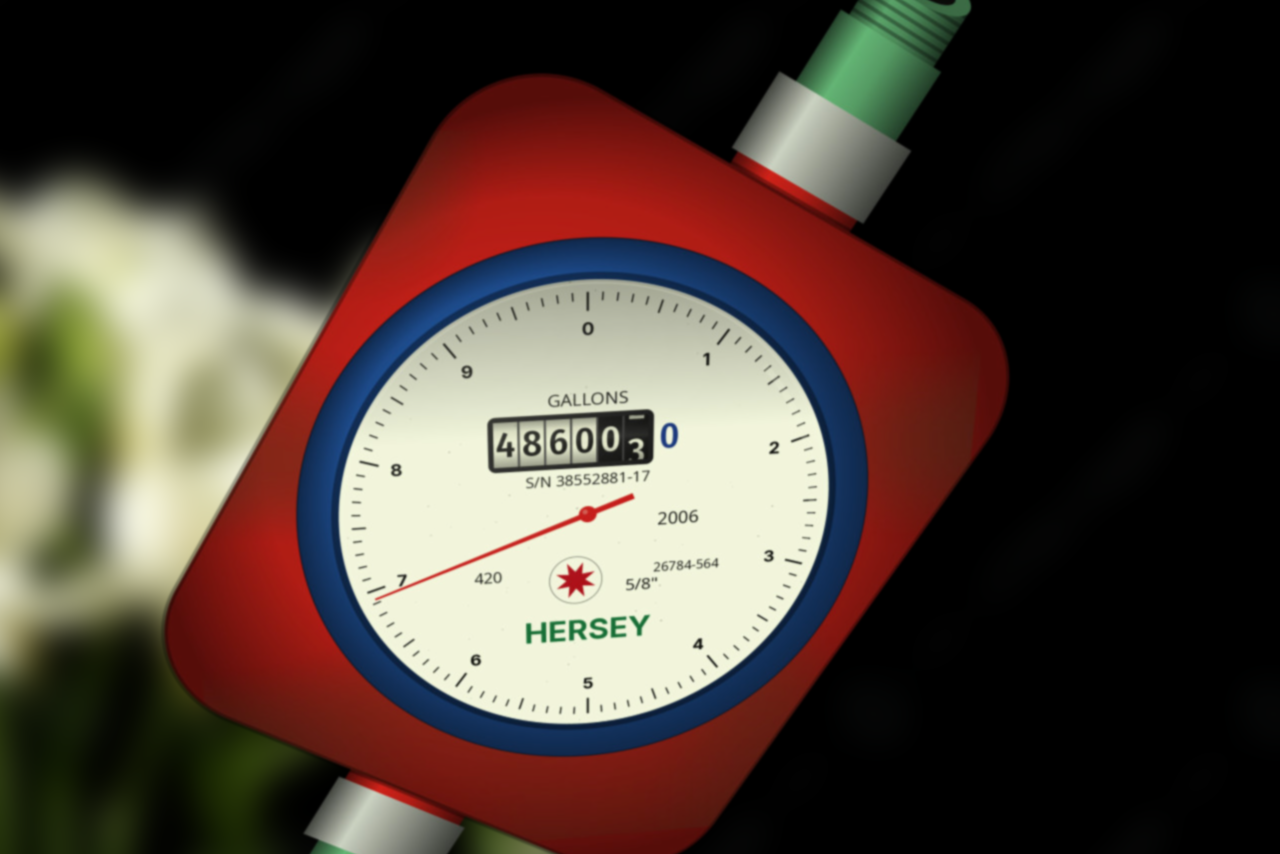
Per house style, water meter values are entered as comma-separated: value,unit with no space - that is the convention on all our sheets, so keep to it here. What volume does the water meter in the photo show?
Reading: 4860026.9,gal
